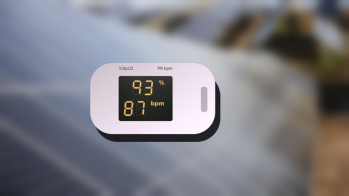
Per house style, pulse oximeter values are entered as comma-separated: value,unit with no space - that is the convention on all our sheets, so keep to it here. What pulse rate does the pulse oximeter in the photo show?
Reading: 87,bpm
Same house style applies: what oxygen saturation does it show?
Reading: 93,%
